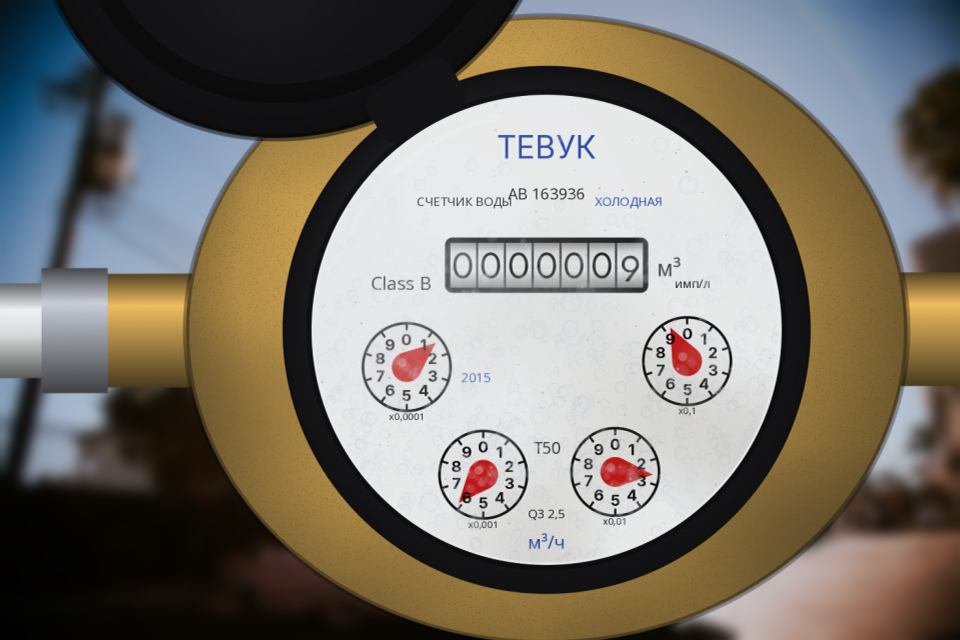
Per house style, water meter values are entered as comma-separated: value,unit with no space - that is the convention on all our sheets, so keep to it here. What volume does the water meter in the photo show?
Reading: 8.9261,m³
